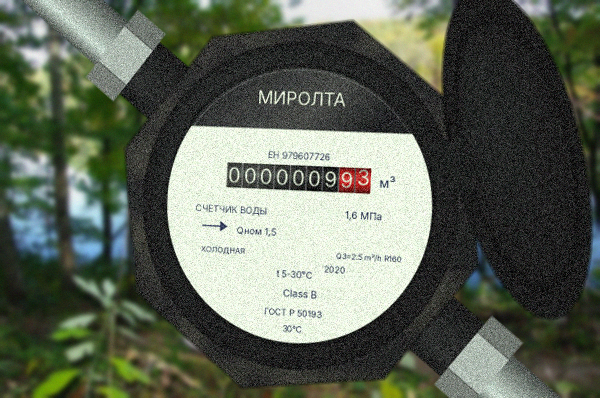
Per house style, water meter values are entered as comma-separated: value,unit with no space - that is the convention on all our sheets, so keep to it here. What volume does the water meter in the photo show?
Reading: 9.93,m³
